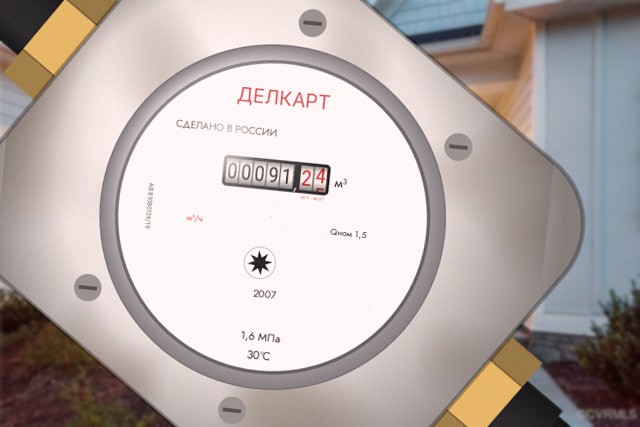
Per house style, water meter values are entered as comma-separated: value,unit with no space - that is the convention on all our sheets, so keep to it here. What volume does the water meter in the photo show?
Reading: 91.24,m³
